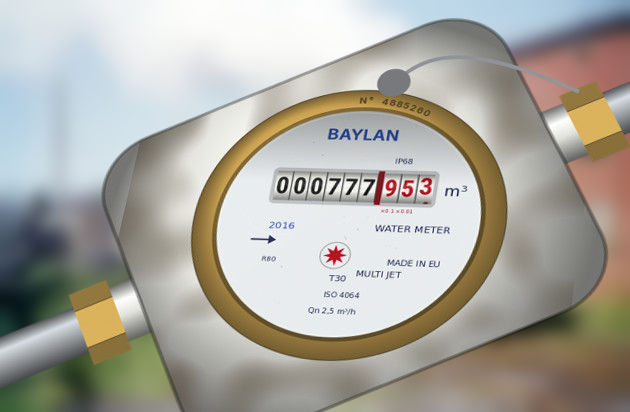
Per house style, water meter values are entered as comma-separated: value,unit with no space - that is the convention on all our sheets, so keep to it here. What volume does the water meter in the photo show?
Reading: 777.953,m³
